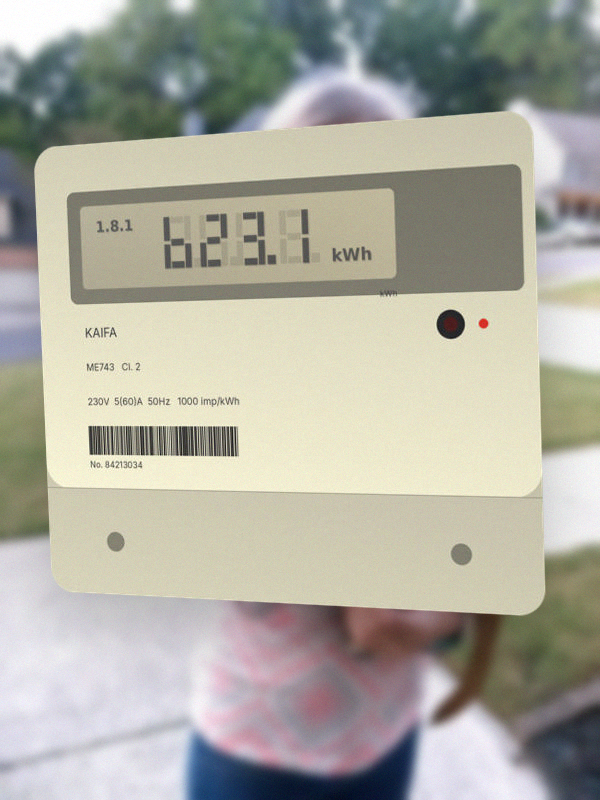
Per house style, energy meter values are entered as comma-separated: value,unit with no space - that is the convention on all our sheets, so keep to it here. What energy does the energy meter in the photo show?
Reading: 623.1,kWh
